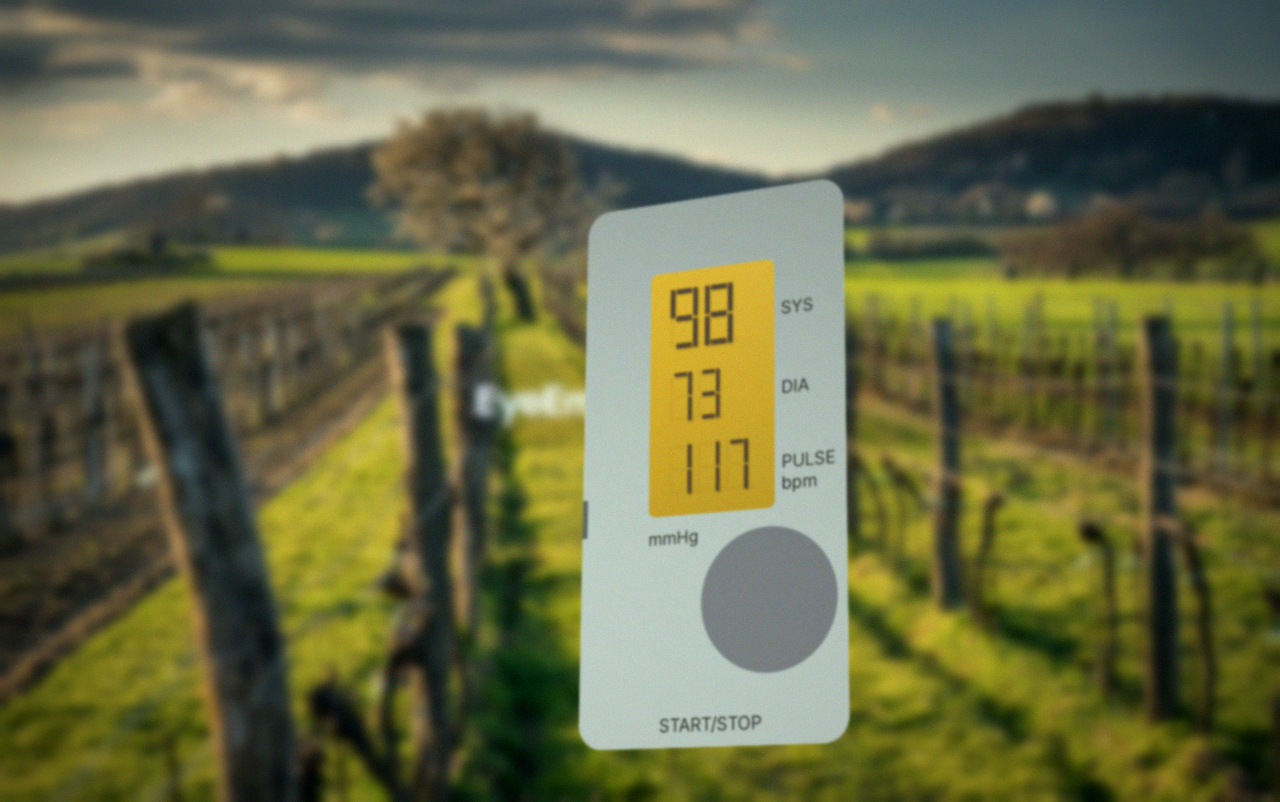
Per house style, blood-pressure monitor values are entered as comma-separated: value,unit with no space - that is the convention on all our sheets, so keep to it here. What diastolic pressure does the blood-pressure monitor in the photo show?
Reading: 73,mmHg
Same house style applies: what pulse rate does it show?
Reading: 117,bpm
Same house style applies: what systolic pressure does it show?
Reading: 98,mmHg
